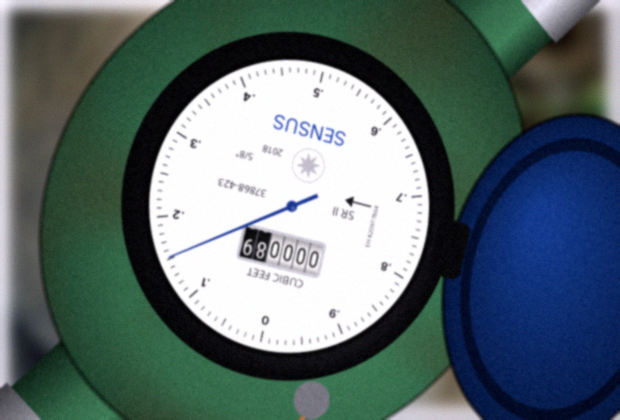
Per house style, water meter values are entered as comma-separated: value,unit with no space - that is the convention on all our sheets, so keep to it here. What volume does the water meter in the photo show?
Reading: 89.15,ft³
